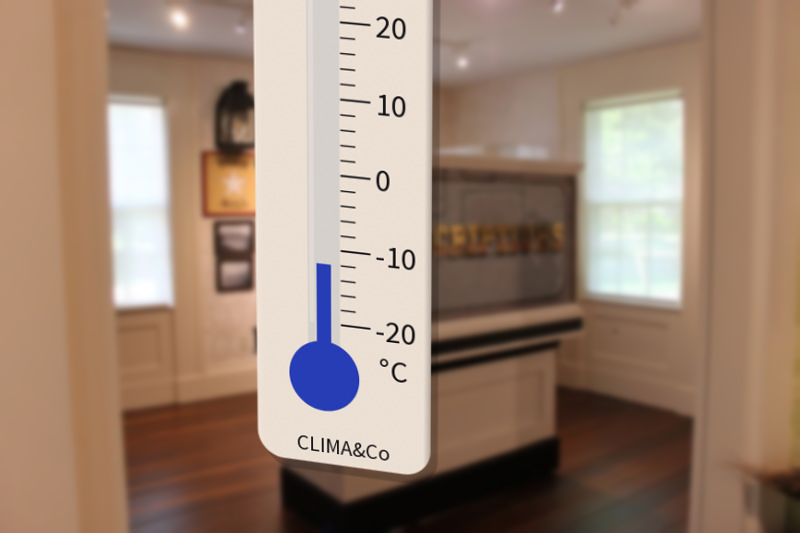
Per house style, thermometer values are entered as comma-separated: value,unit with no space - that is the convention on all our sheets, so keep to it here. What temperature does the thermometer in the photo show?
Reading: -12,°C
